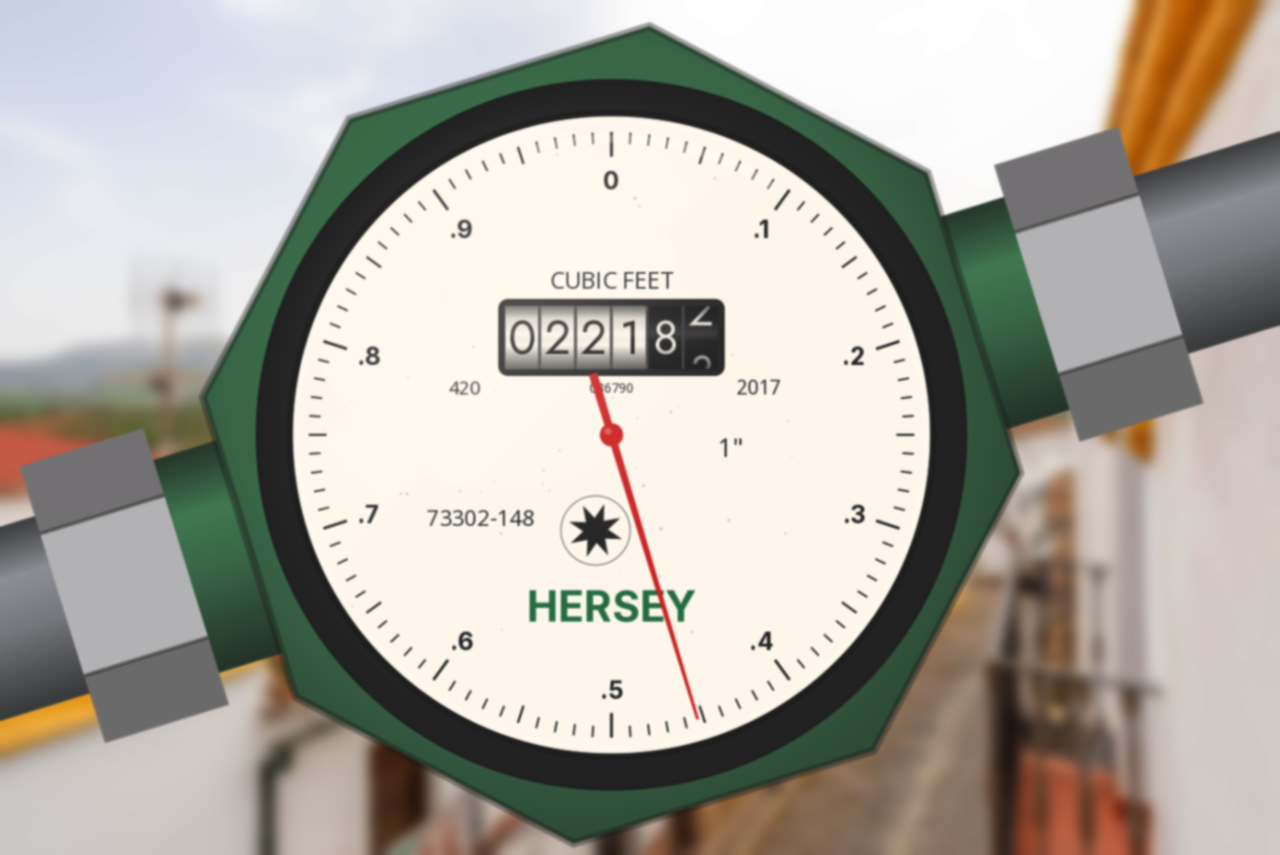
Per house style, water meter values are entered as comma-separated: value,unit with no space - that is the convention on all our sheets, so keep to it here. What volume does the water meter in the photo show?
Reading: 22182.45,ft³
